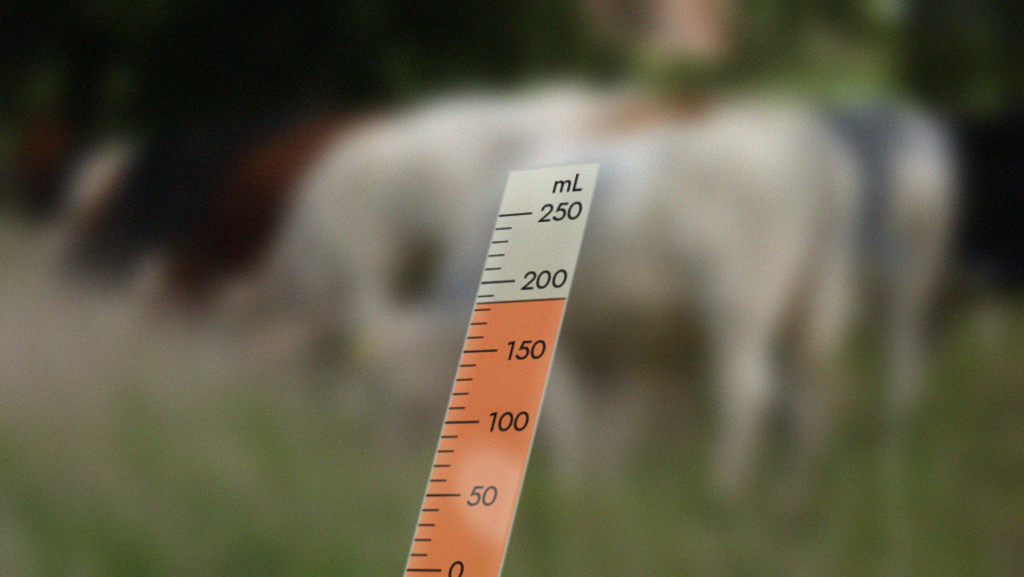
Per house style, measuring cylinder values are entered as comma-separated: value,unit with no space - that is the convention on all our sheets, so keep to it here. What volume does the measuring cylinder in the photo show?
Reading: 185,mL
